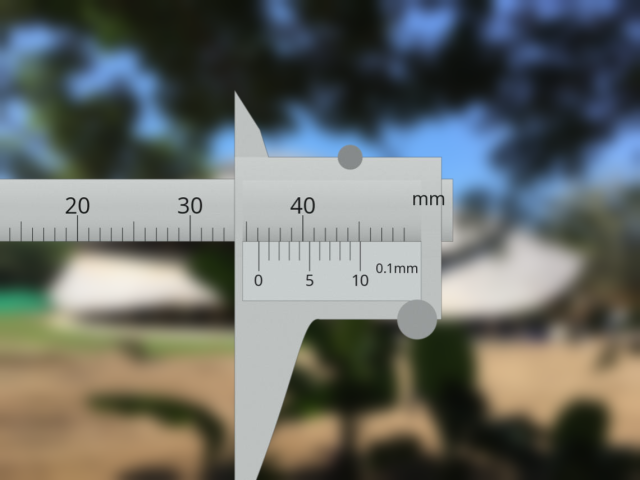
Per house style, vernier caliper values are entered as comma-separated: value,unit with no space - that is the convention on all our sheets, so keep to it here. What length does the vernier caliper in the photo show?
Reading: 36.1,mm
